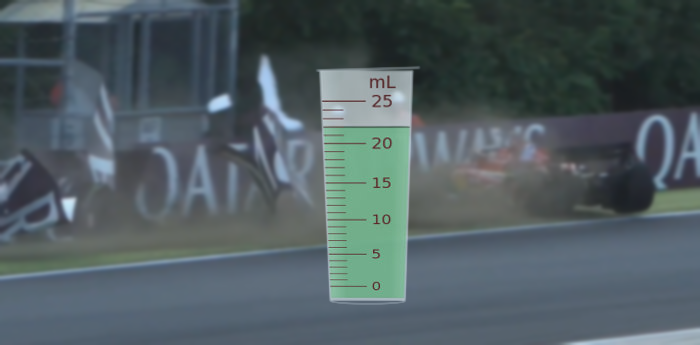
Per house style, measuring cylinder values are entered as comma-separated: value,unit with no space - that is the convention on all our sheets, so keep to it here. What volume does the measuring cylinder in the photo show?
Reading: 22,mL
